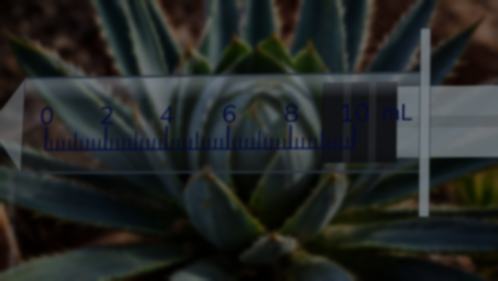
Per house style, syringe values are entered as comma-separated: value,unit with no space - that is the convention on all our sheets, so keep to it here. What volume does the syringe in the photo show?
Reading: 9,mL
